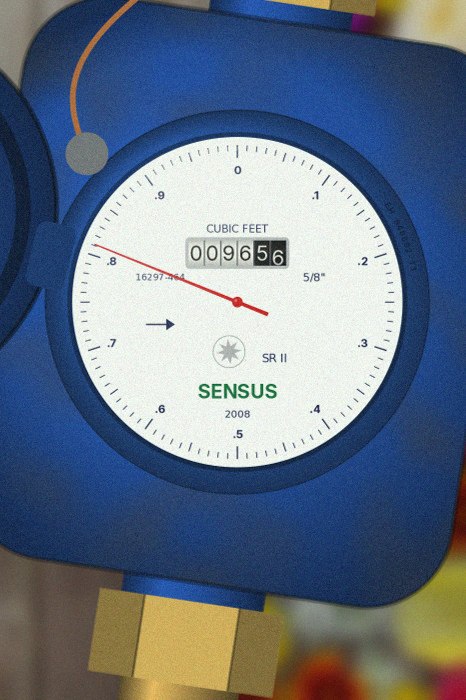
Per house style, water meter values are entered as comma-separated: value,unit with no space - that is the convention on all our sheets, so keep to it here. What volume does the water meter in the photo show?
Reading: 9655.81,ft³
